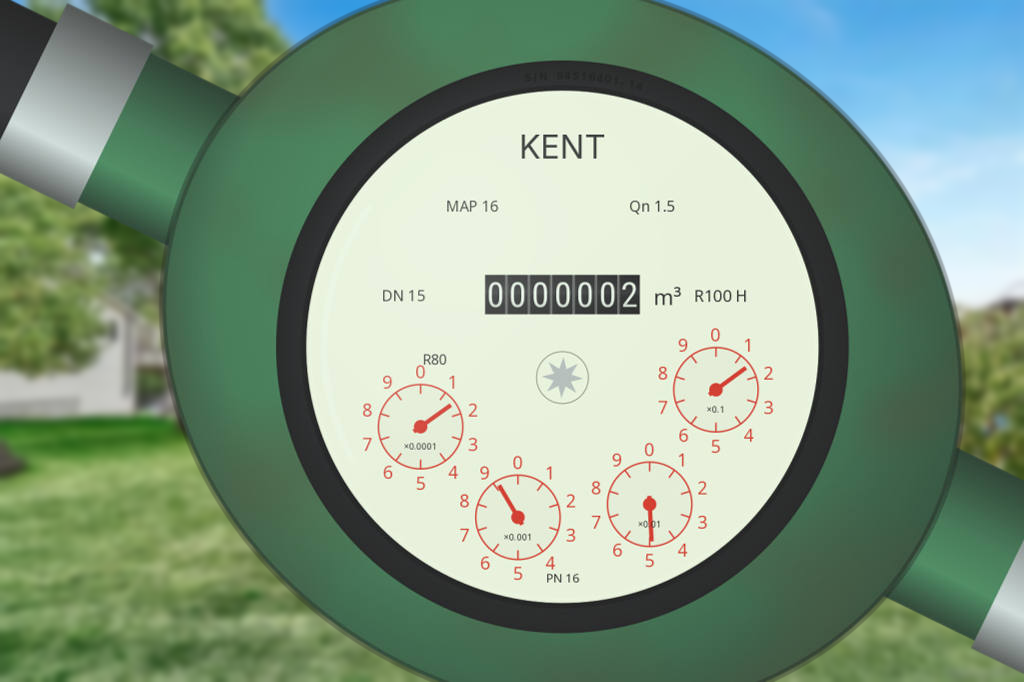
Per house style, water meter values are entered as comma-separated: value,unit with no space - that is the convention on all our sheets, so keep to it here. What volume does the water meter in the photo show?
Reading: 2.1491,m³
